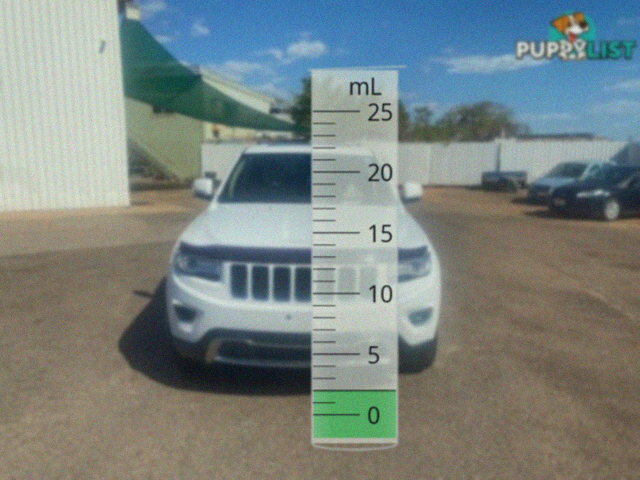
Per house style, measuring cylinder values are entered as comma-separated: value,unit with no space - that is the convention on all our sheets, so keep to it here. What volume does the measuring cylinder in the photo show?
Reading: 2,mL
